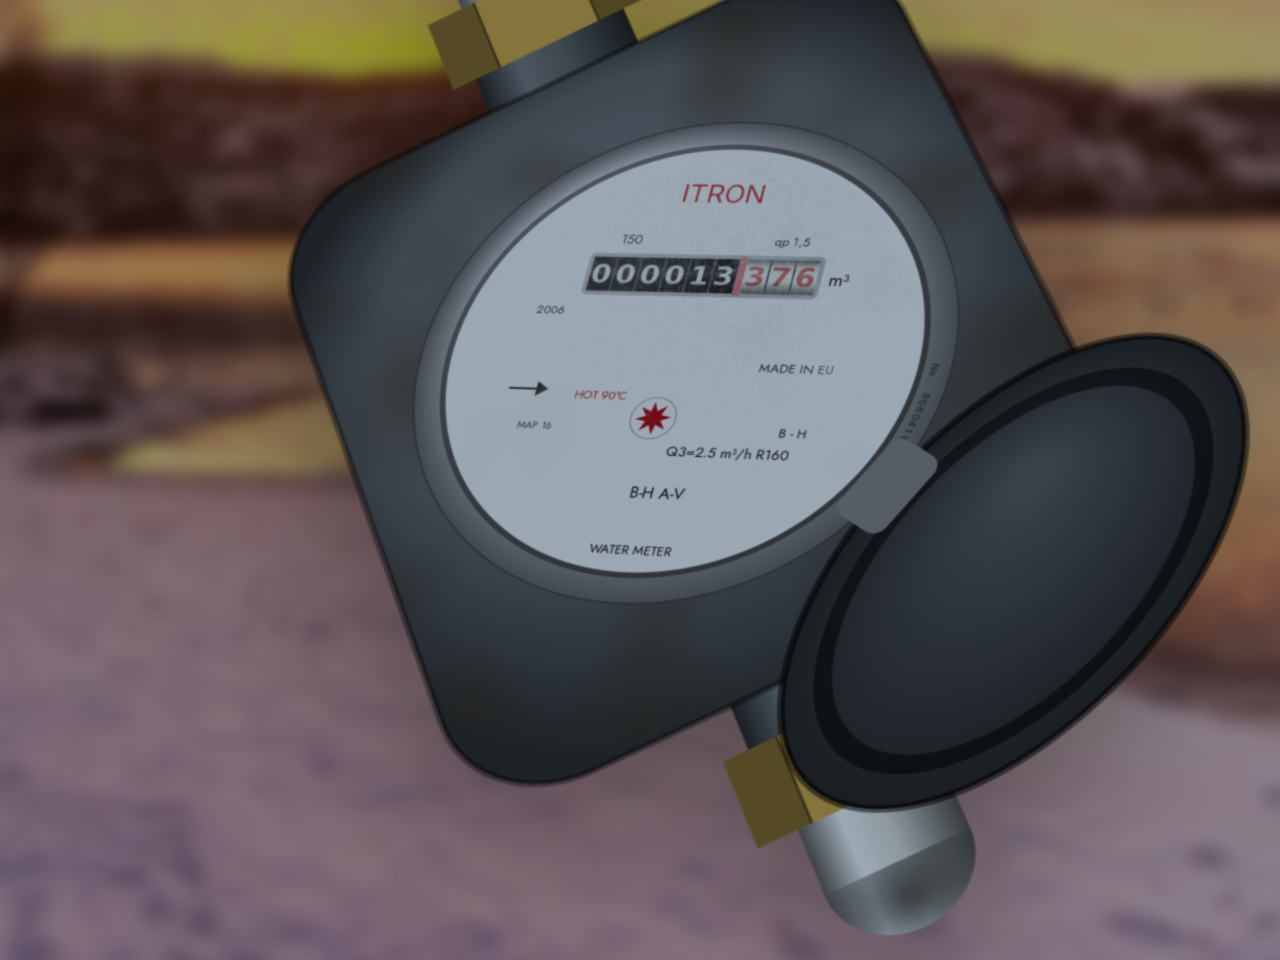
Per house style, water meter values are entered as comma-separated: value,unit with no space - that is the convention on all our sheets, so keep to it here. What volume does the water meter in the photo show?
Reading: 13.376,m³
